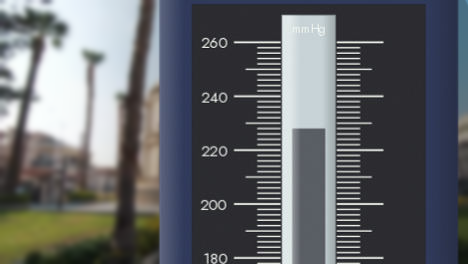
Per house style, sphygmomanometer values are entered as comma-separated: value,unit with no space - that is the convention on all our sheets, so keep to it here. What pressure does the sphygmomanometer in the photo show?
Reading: 228,mmHg
